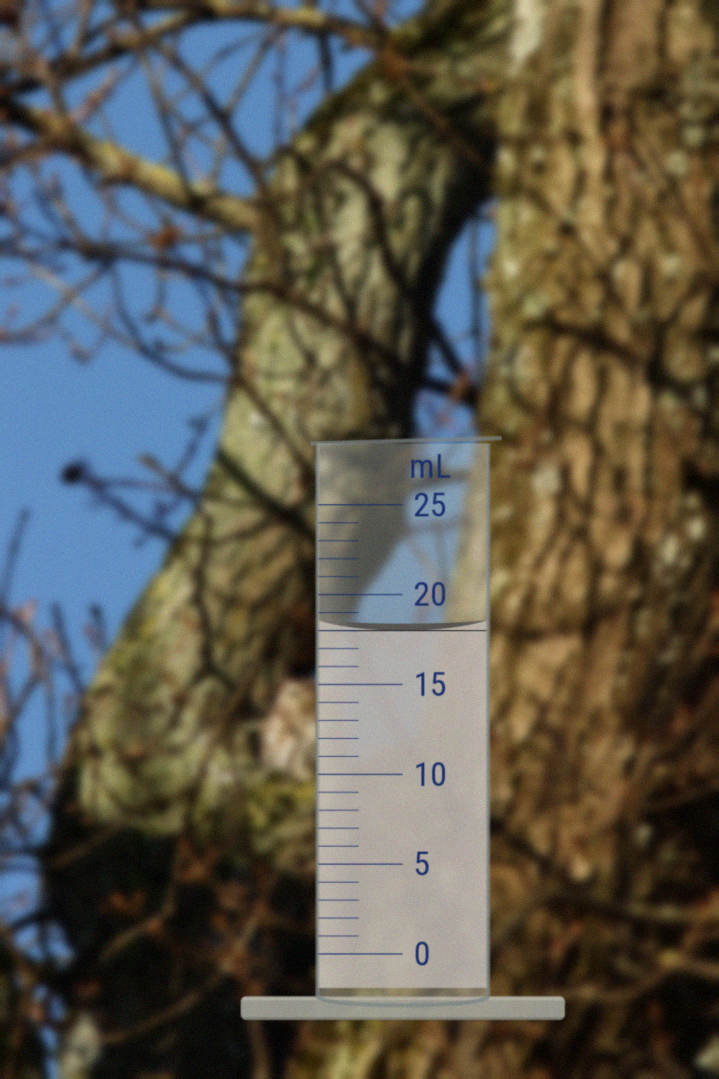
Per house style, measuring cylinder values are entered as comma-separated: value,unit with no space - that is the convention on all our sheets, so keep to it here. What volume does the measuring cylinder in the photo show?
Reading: 18,mL
